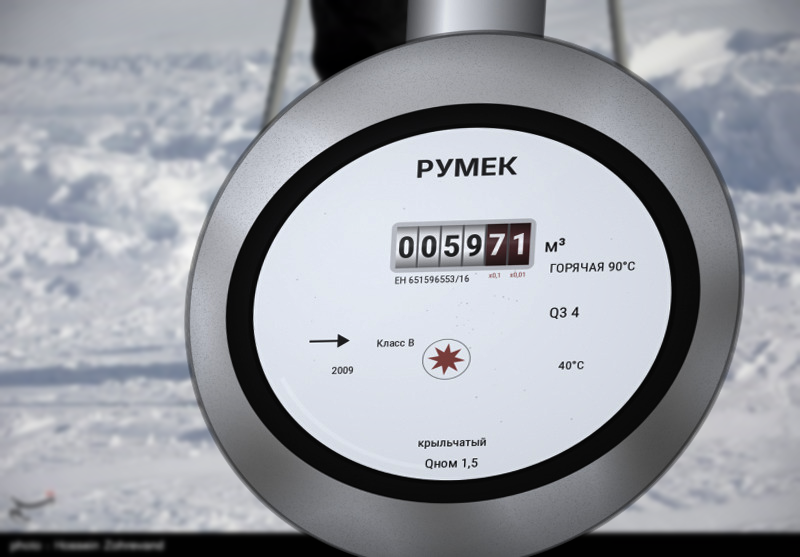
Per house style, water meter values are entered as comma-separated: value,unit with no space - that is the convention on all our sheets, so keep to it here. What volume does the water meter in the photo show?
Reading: 59.71,m³
